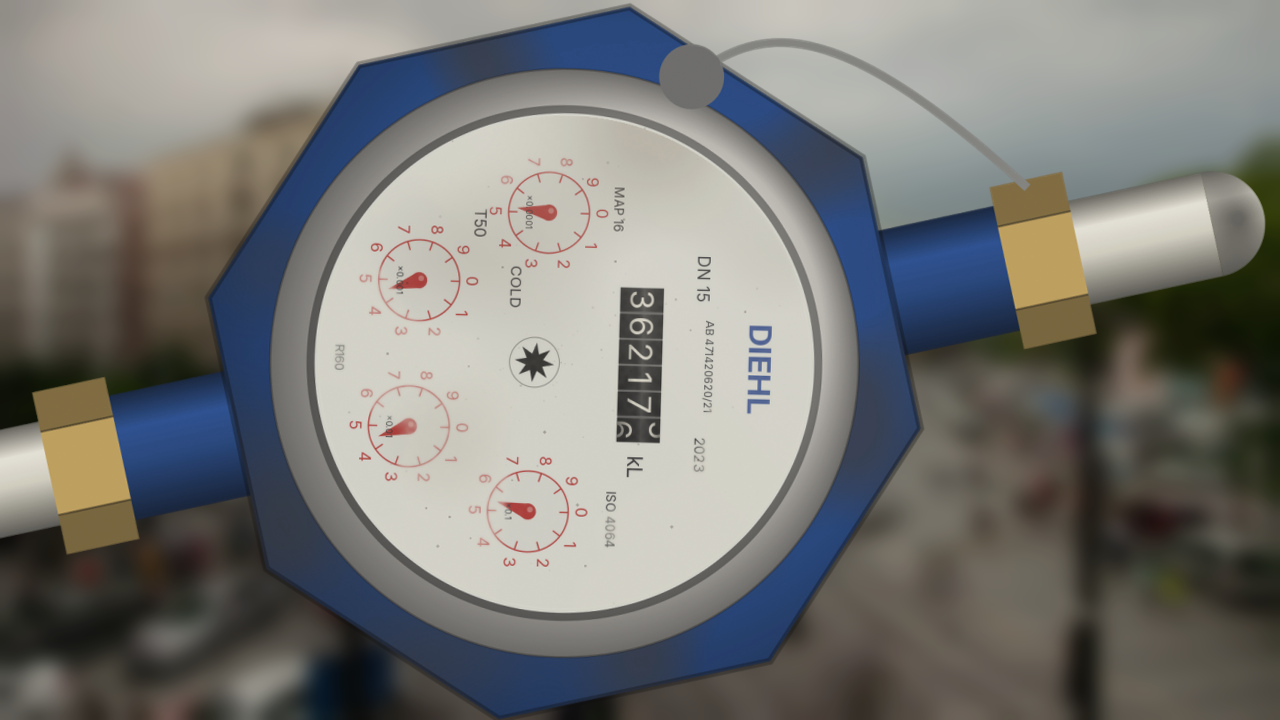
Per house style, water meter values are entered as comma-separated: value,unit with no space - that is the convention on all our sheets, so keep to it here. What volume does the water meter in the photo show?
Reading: 362175.5445,kL
